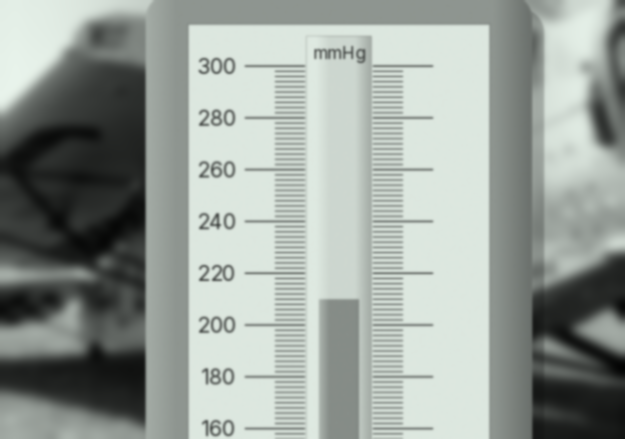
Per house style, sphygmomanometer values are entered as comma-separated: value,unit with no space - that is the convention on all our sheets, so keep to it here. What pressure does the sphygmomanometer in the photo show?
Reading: 210,mmHg
